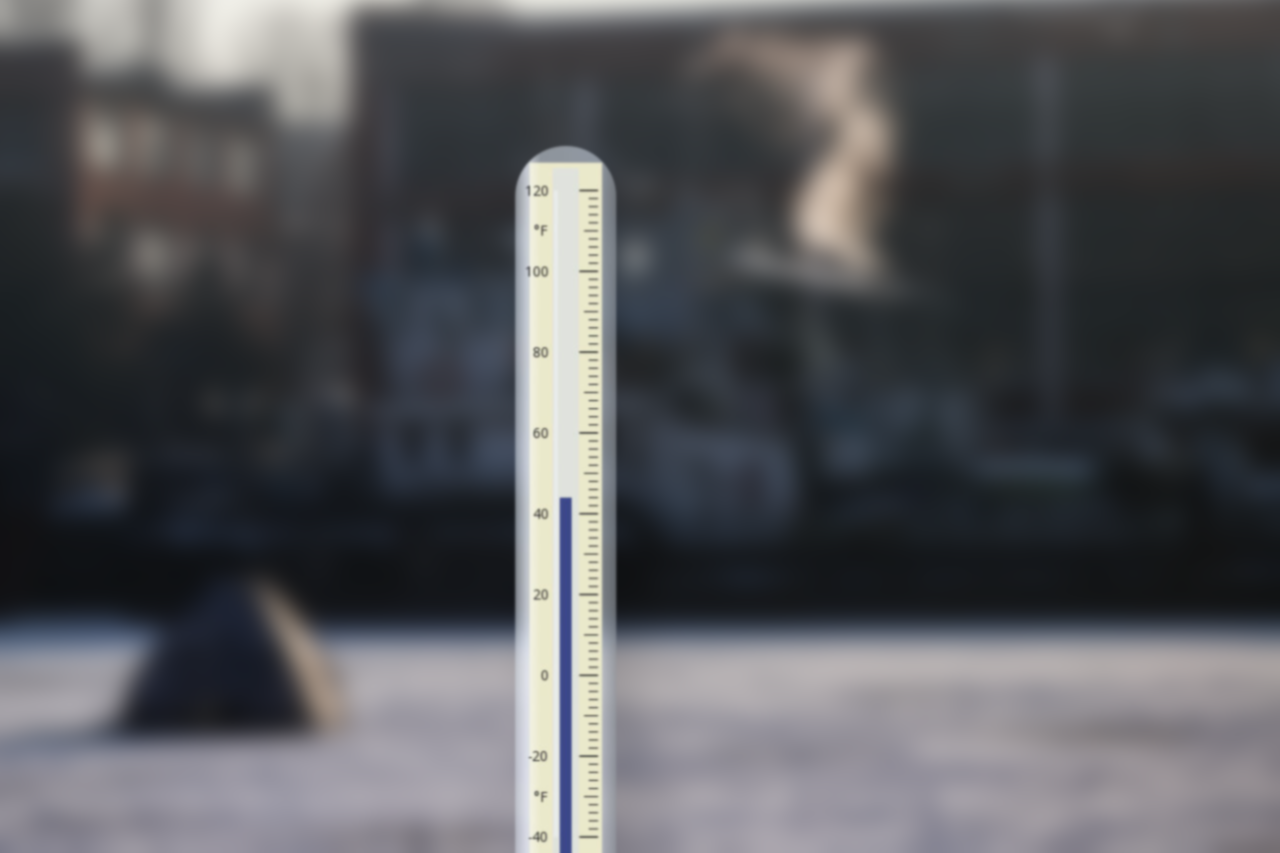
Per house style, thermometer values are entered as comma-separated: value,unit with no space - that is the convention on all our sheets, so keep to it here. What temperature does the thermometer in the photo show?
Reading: 44,°F
